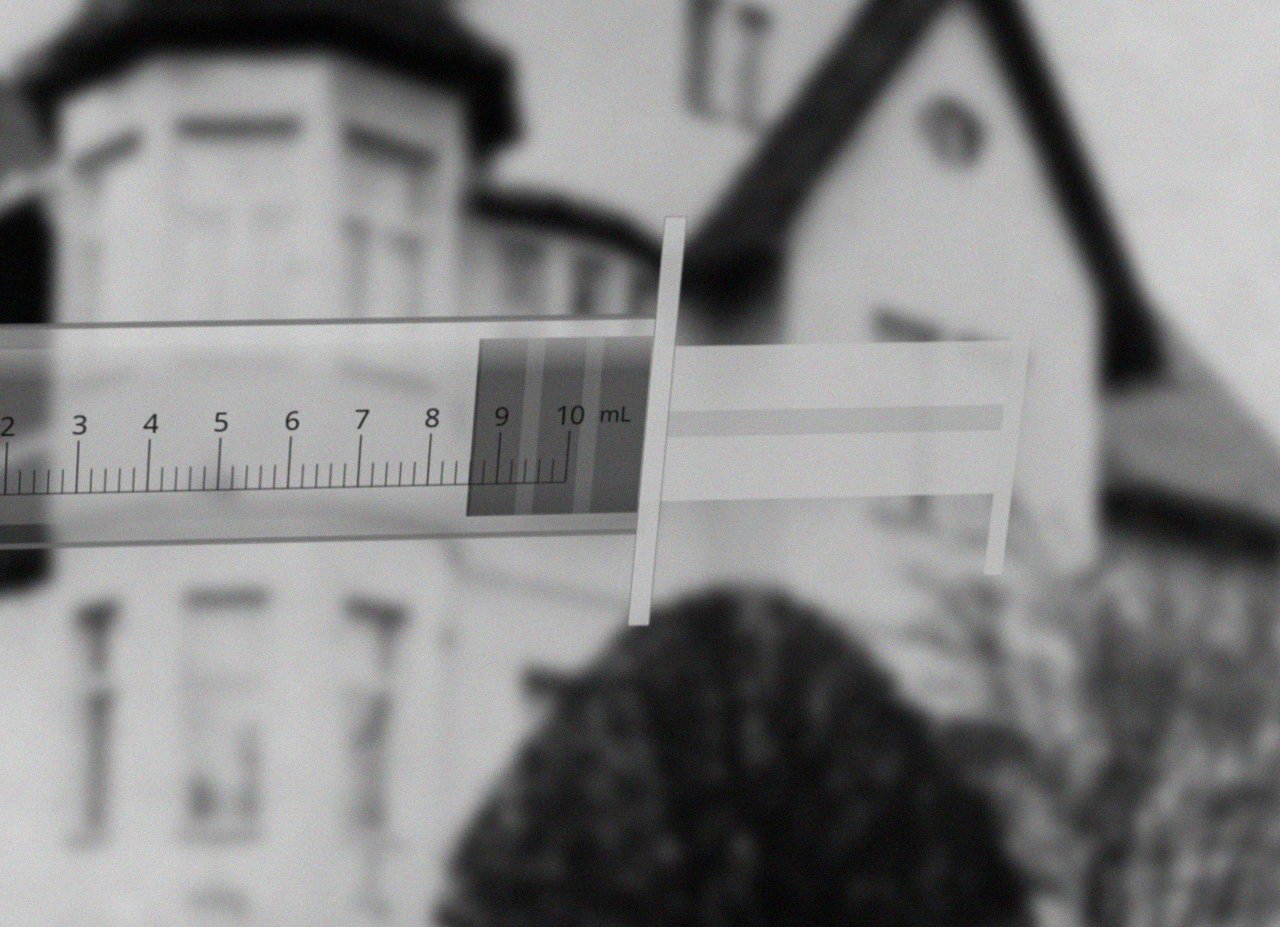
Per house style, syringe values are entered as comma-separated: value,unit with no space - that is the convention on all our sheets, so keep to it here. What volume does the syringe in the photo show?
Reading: 8.6,mL
